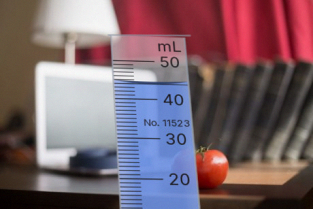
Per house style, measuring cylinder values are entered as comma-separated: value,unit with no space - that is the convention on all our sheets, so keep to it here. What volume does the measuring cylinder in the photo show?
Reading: 44,mL
